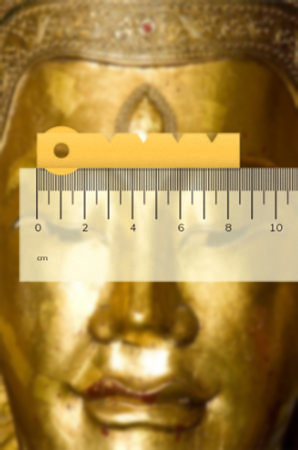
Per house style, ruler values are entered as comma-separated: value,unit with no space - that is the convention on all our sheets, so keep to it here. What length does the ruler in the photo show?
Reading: 8.5,cm
